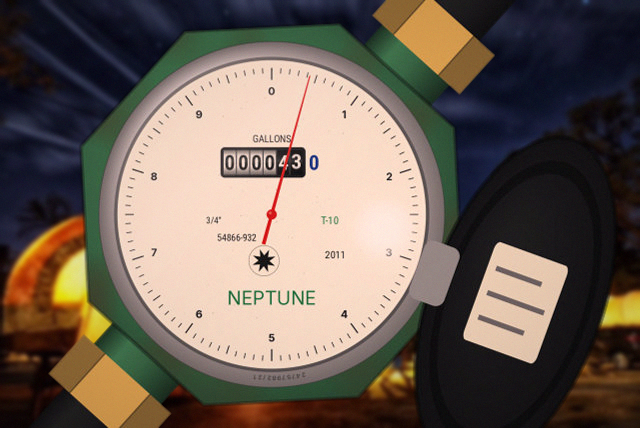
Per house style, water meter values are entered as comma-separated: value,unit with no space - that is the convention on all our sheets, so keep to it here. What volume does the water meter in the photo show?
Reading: 430.4,gal
